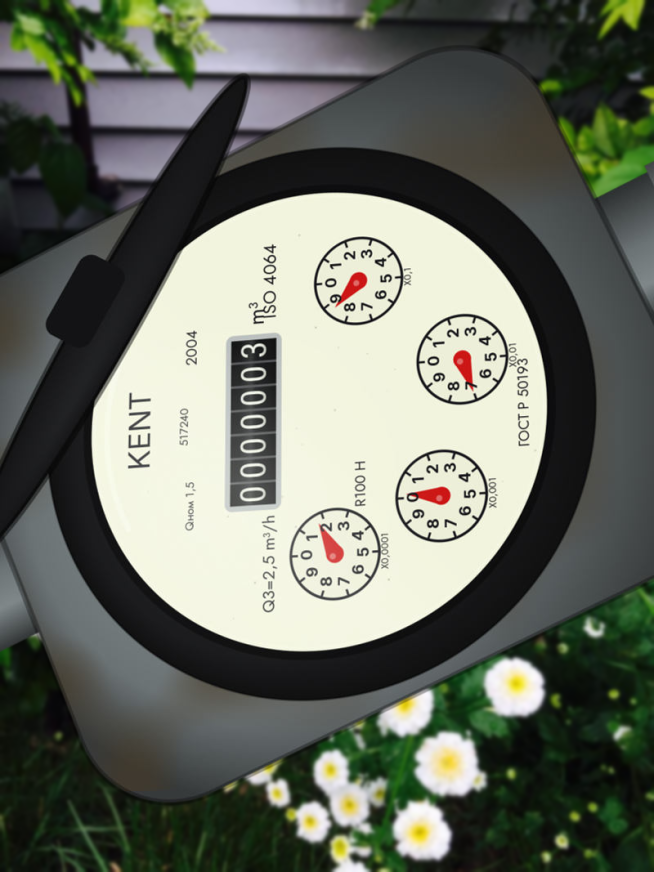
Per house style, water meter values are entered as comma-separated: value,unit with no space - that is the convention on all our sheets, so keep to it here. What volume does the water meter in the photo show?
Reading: 3.8701,m³
